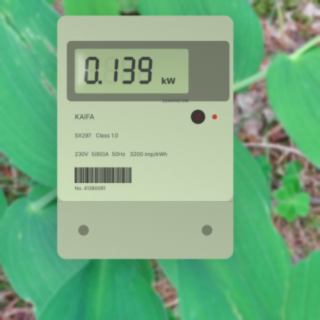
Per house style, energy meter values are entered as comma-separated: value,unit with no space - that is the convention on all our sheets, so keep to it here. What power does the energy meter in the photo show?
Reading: 0.139,kW
